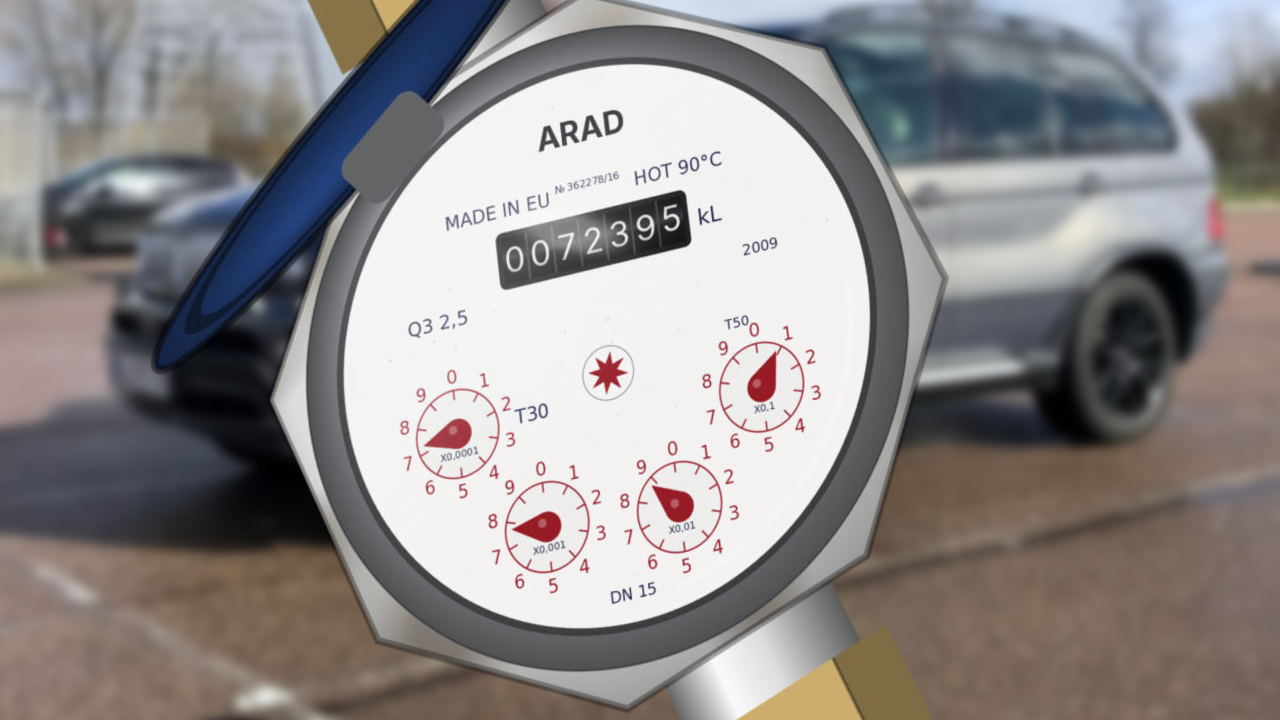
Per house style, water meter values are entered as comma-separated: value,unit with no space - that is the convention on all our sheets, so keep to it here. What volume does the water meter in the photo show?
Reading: 72395.0877,kL
